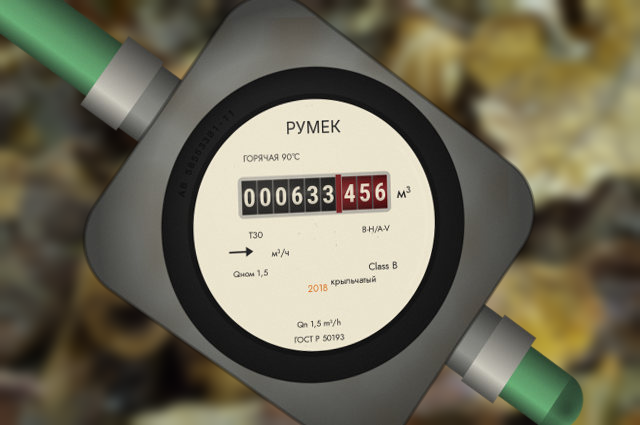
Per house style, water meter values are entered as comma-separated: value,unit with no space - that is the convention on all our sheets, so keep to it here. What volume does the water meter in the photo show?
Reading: 633.456,m³
